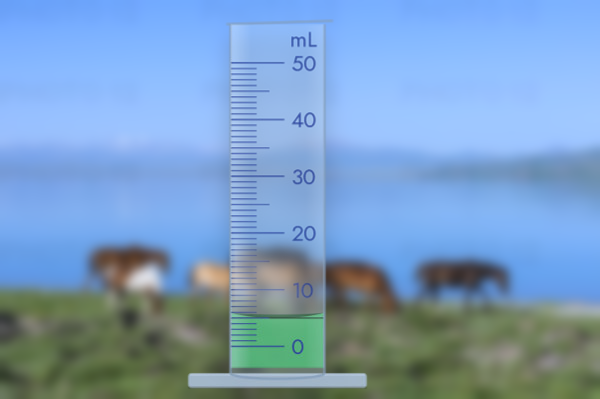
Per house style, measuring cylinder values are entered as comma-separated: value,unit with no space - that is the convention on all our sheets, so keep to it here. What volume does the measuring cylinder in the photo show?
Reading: 5,mL
